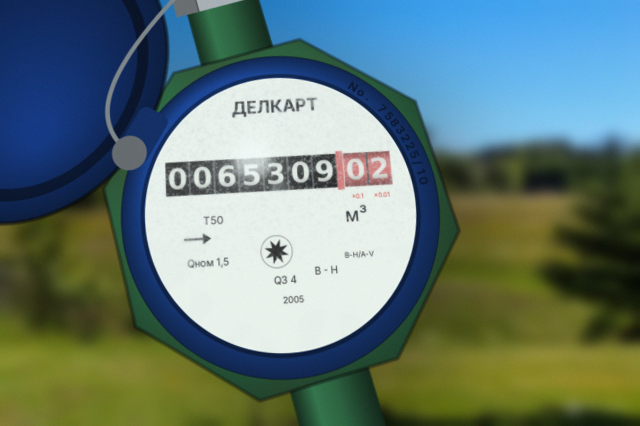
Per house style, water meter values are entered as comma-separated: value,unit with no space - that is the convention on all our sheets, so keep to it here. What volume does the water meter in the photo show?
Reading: 65309.02,m³
